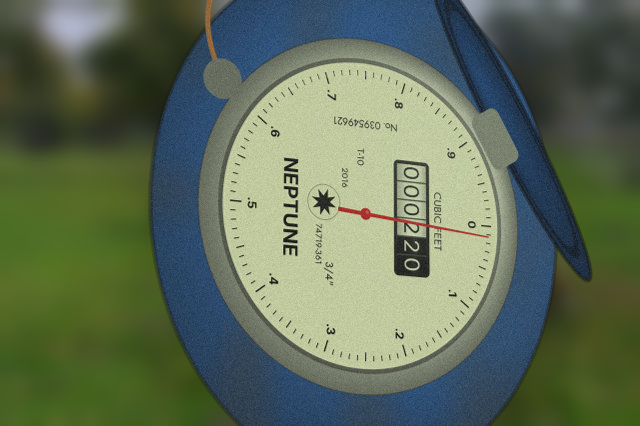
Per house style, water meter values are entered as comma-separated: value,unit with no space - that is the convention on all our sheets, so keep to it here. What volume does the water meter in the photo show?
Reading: 220.01,ft³
